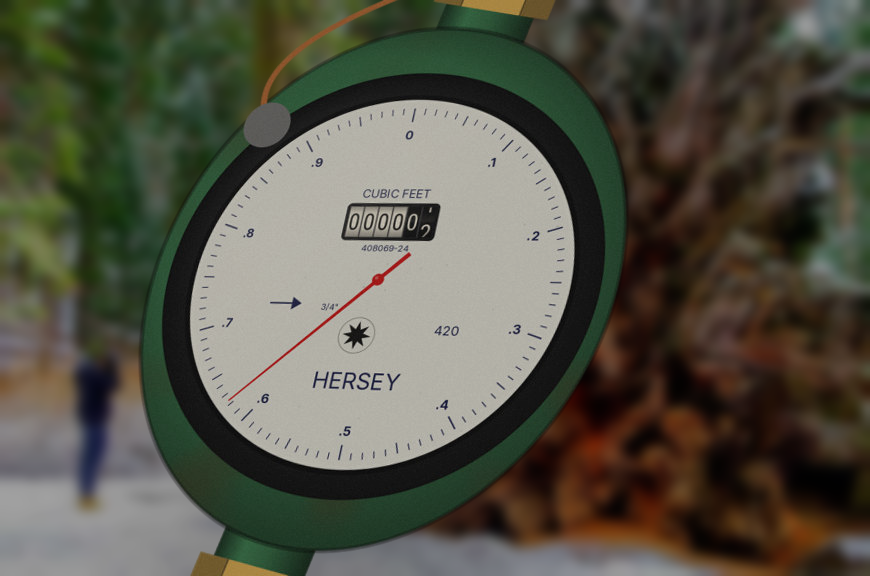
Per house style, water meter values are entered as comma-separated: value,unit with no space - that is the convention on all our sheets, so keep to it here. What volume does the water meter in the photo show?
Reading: 1.62,ft³
